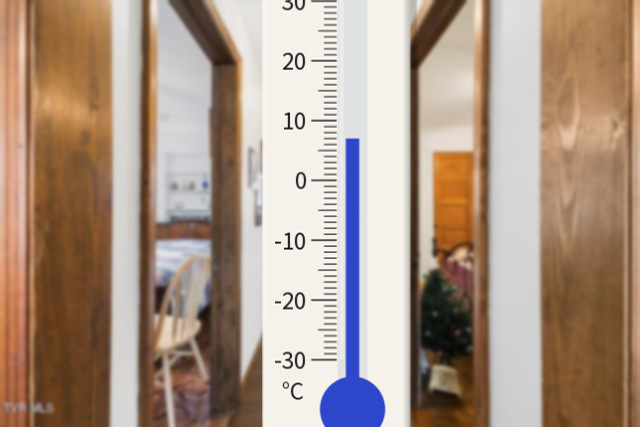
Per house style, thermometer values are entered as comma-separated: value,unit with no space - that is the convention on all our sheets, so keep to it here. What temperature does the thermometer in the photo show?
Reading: 7,°C
